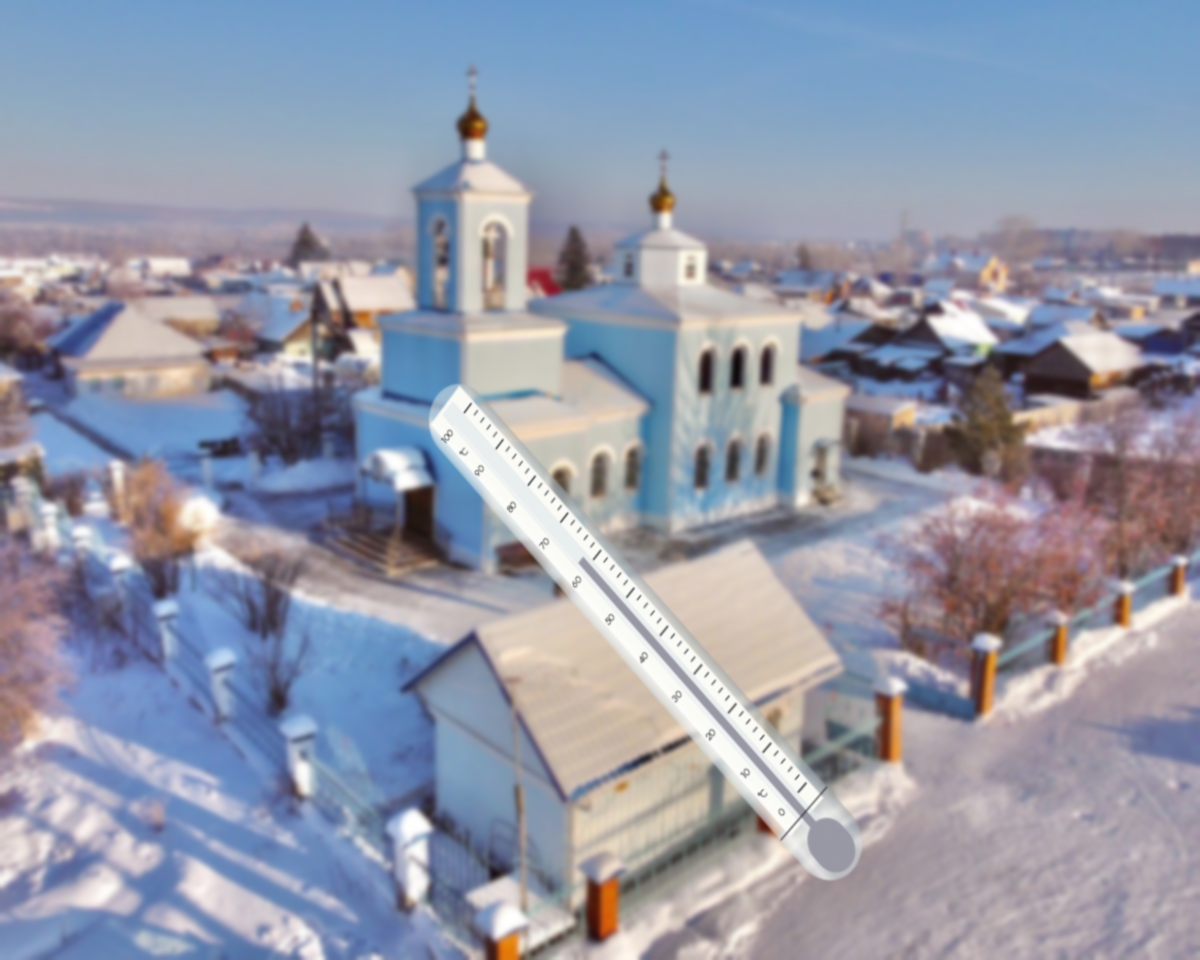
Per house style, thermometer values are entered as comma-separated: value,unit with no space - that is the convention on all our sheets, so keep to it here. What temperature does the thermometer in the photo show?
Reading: 62,°C
